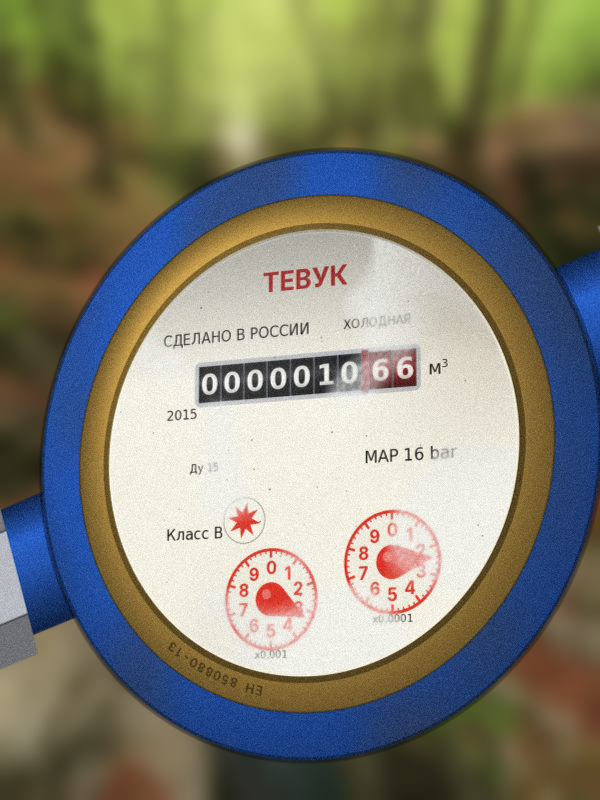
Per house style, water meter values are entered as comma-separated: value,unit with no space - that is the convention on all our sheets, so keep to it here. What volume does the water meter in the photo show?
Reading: 10.6632,m³
